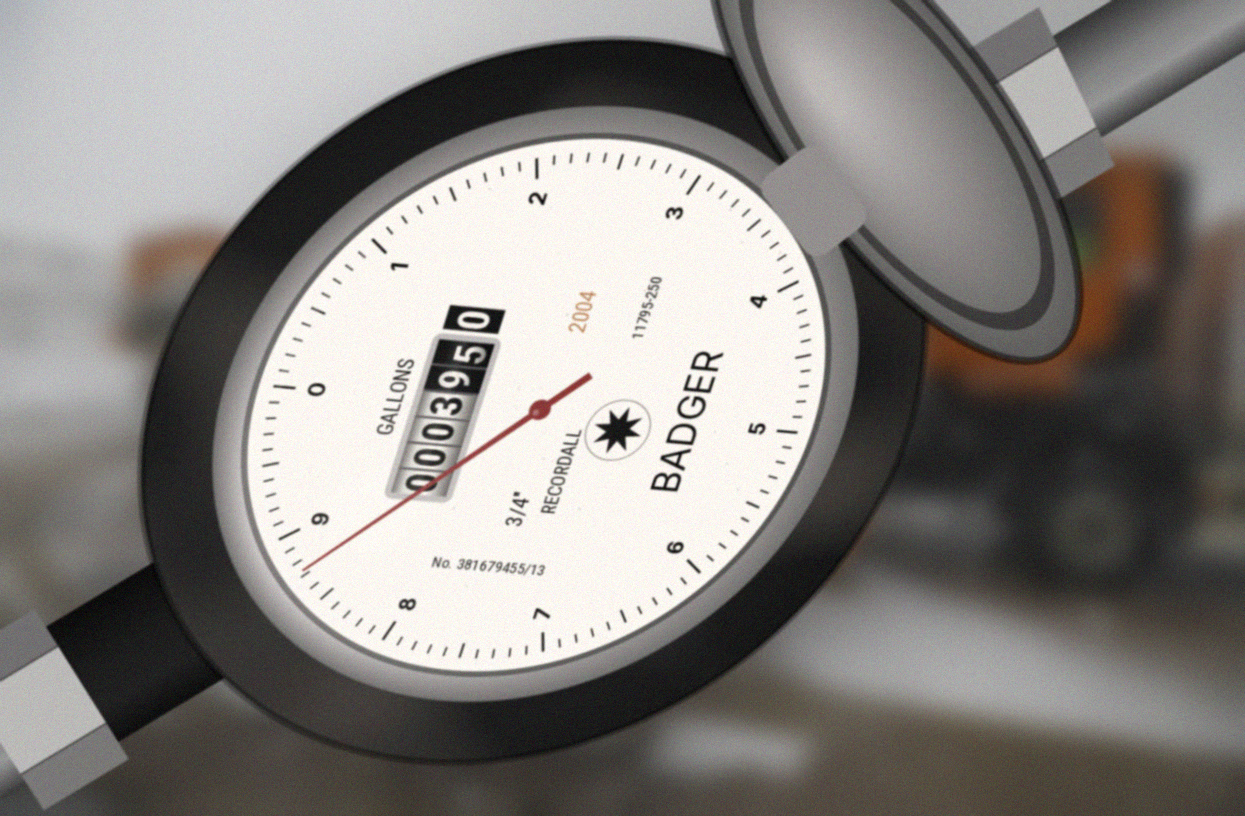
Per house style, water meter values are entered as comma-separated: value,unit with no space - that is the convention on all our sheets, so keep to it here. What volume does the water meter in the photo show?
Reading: 3948.7,gal
